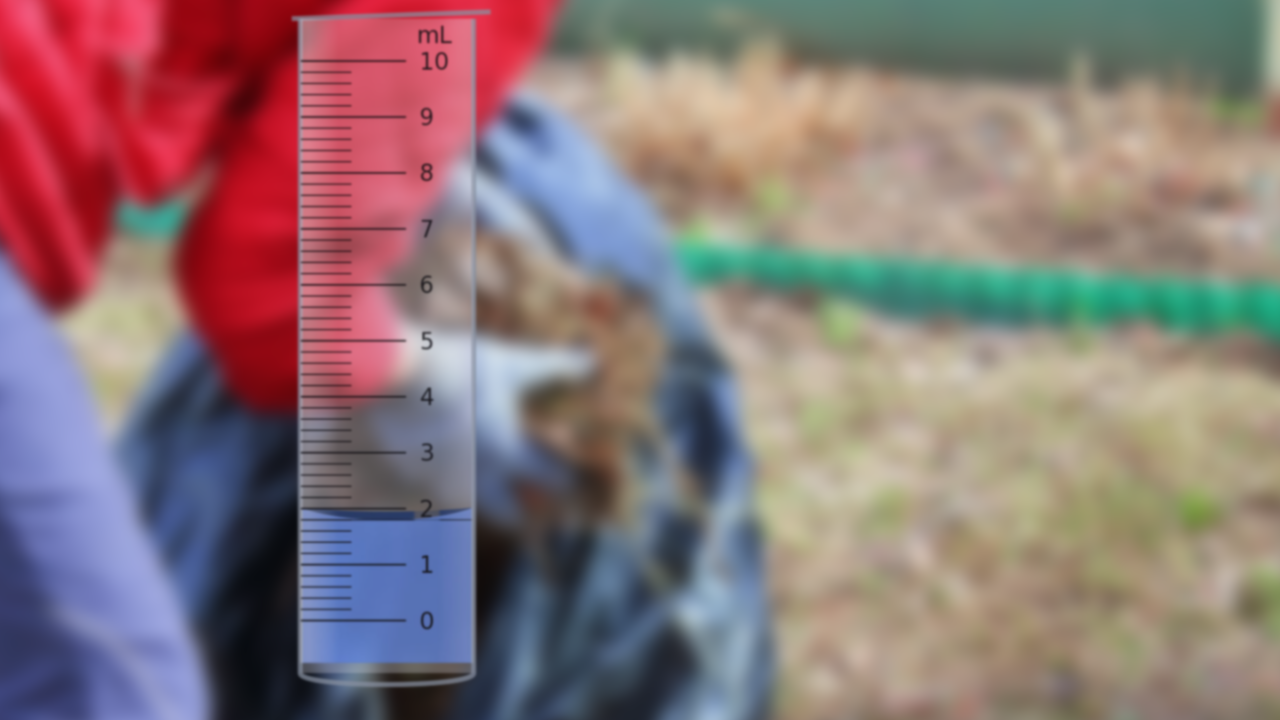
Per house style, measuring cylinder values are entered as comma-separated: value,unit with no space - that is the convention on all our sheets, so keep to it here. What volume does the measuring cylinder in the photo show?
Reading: 1.8,mL
